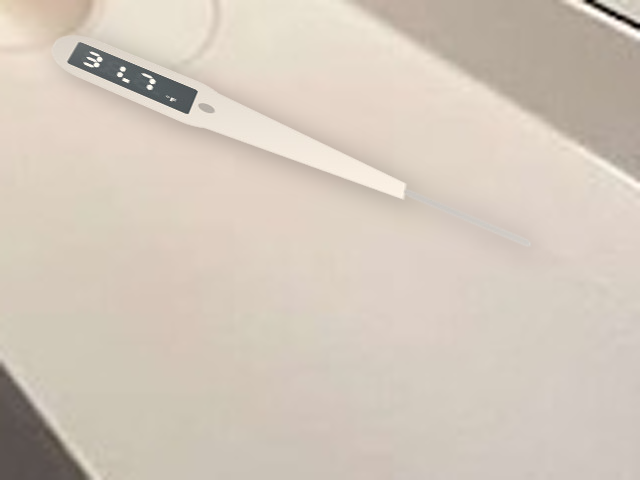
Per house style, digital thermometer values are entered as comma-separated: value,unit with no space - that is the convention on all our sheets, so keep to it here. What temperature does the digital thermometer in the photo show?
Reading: 31.7,°F
